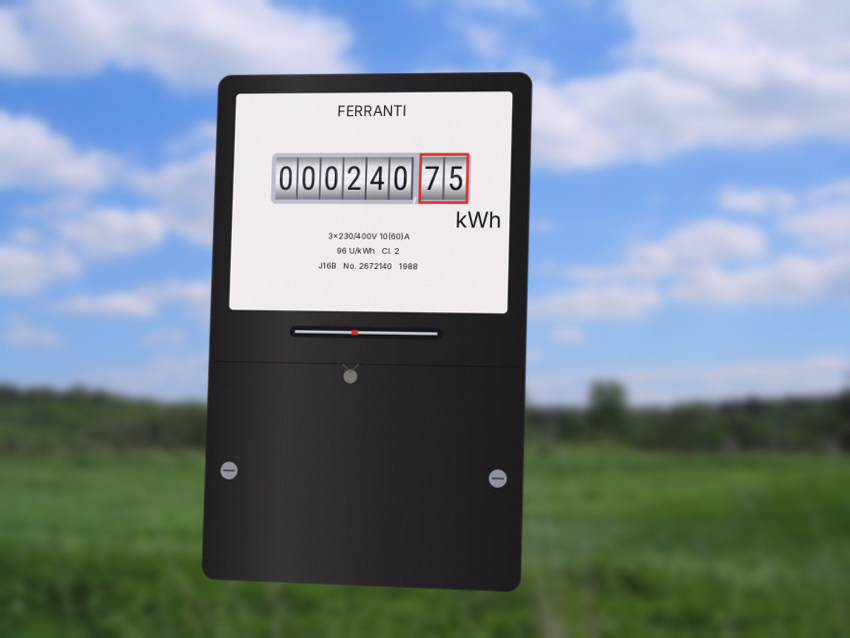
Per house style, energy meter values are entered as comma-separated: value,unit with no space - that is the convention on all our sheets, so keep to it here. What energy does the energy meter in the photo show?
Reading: 240.75,kWh
